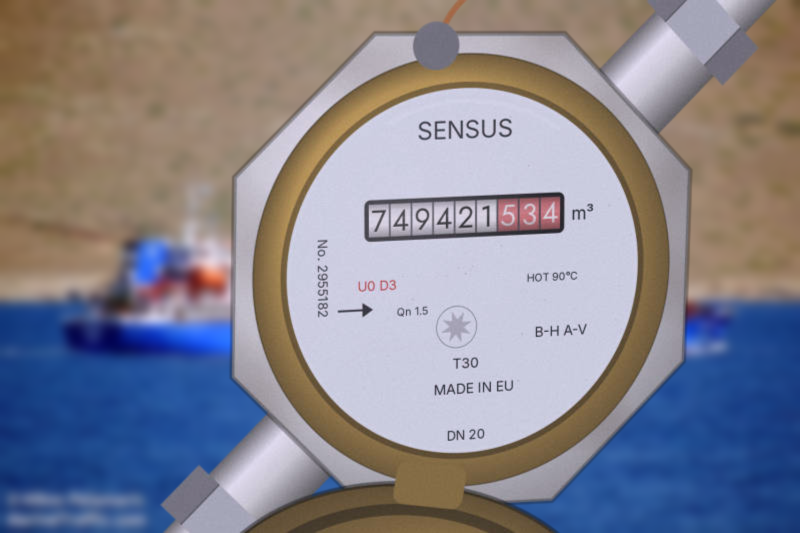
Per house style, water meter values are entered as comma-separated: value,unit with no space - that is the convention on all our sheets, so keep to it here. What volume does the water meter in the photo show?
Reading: 749421.534,m³
